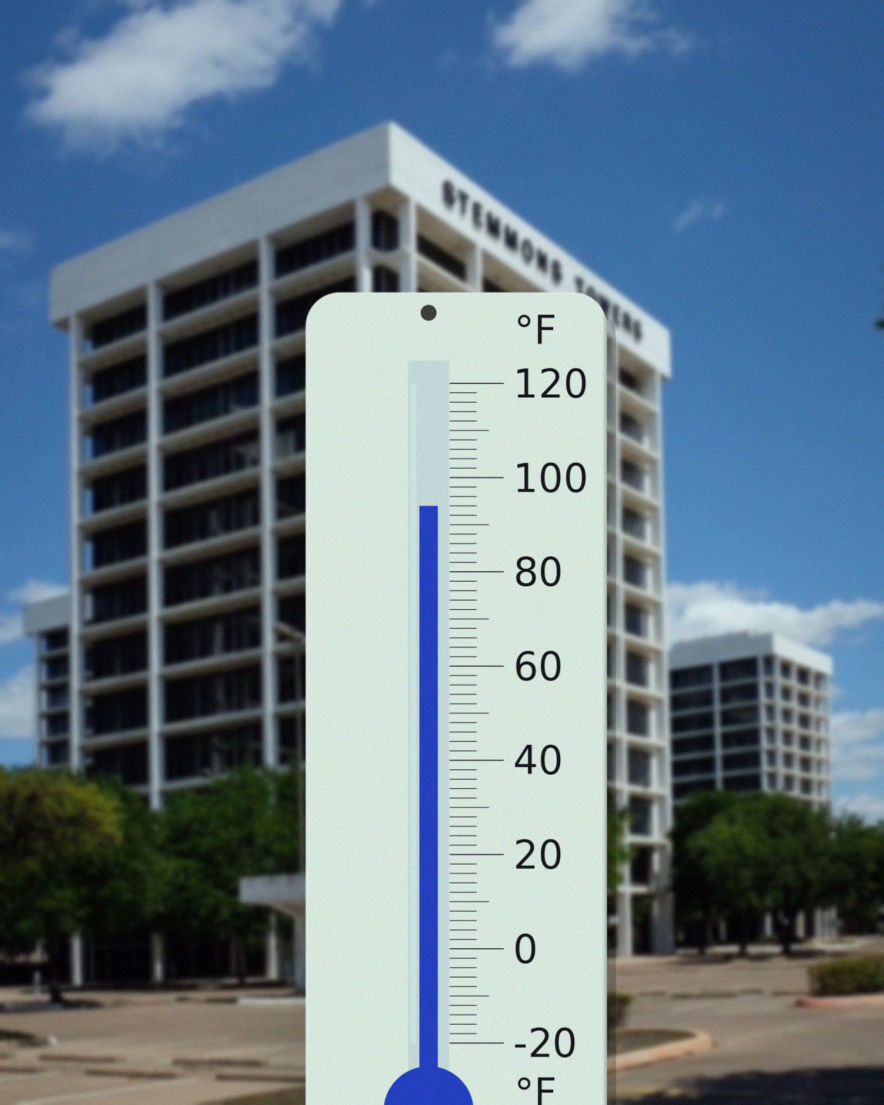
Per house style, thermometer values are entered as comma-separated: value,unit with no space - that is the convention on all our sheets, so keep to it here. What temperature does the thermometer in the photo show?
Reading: 94,°F
